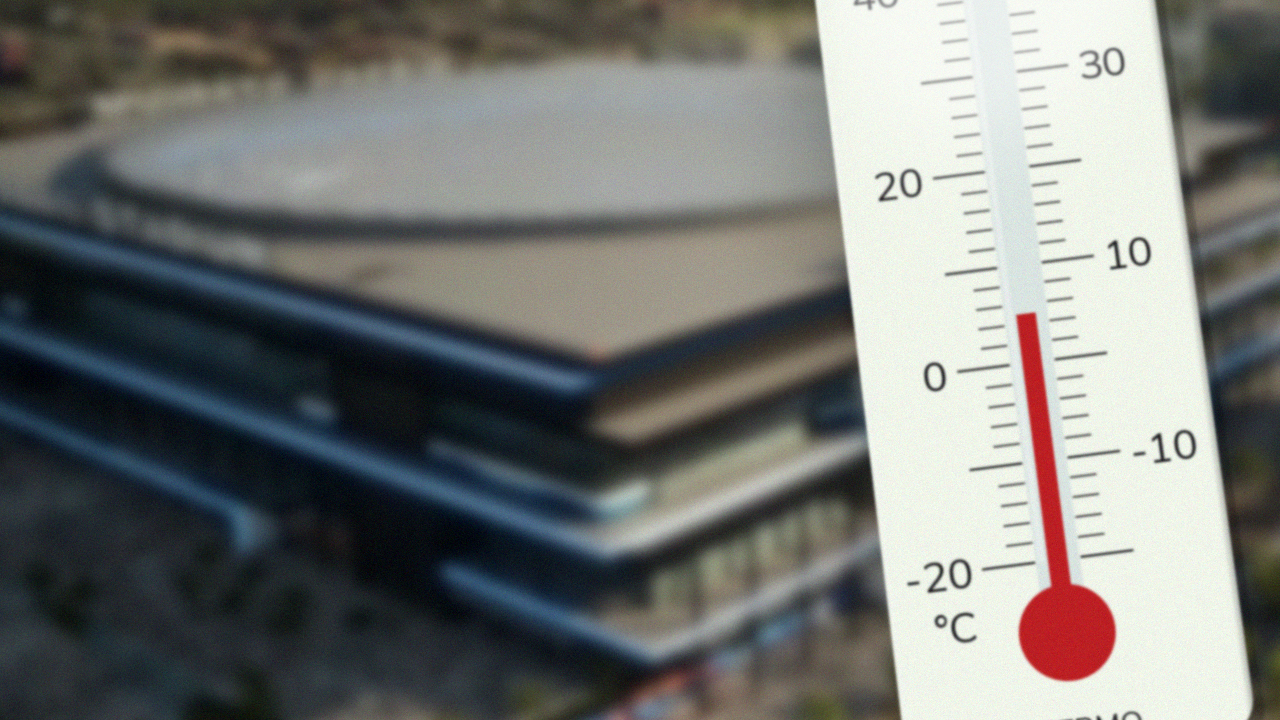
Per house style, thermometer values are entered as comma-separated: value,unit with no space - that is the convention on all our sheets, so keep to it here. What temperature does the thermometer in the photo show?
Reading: 5,°C
